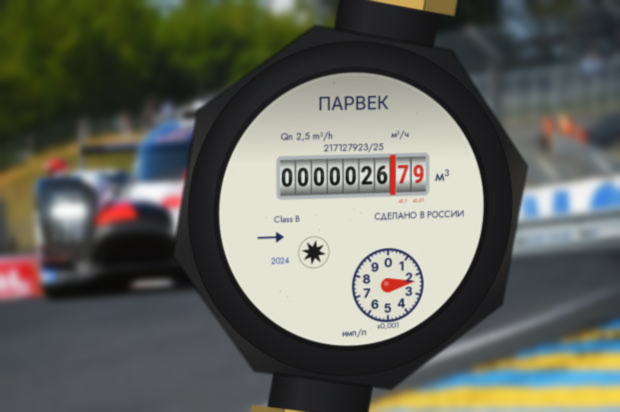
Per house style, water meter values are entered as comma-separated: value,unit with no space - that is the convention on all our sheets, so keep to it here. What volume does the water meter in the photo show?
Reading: 26.792,m³
